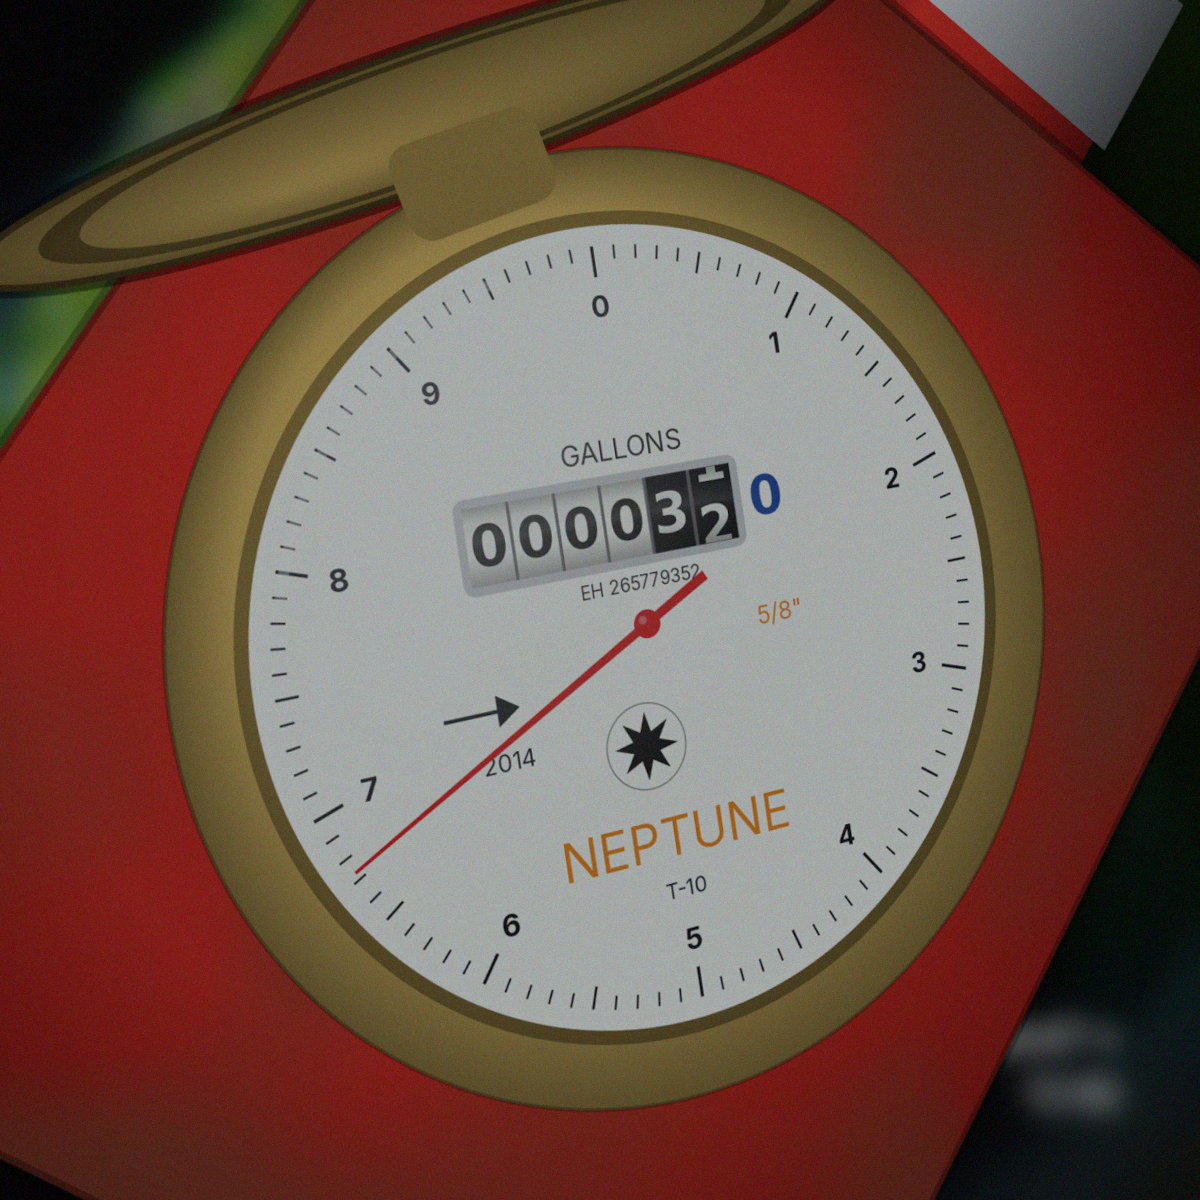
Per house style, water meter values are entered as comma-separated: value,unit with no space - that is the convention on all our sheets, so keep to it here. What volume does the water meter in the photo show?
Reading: 316.7,gal
